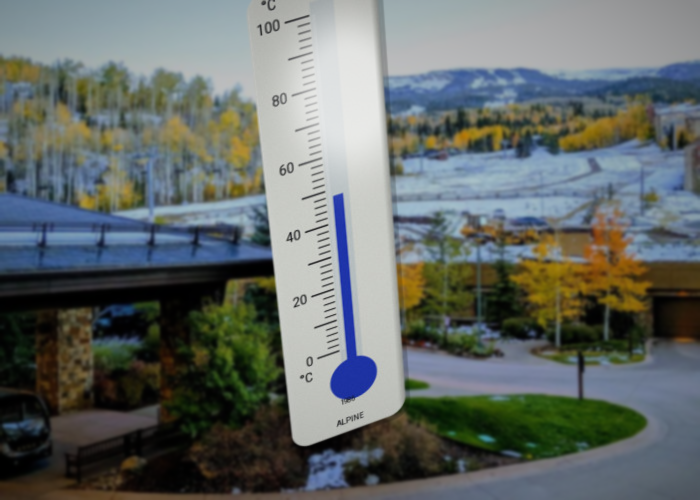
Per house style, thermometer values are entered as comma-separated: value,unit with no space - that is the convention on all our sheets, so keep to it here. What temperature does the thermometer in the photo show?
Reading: 48,°C
